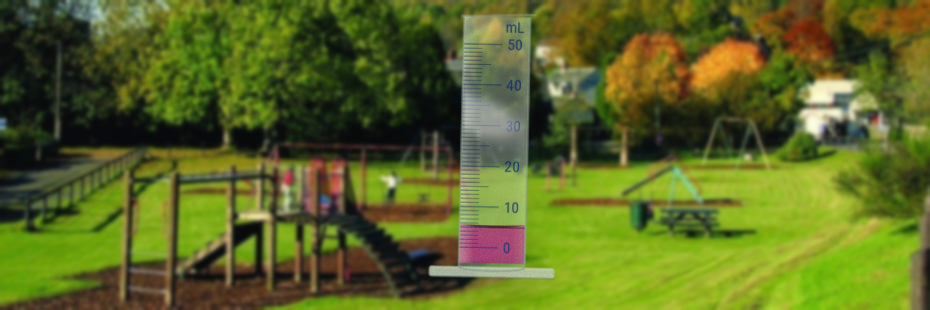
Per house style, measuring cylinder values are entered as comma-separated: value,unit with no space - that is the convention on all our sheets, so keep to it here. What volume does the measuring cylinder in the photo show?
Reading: 5,mL
